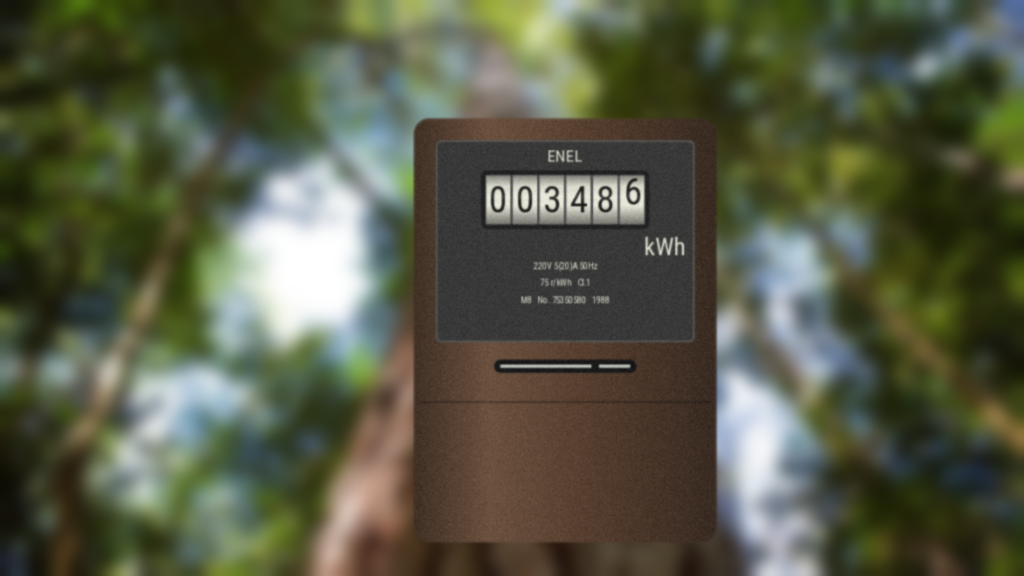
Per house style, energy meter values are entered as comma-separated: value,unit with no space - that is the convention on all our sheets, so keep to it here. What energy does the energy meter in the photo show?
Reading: 3486,kWh
